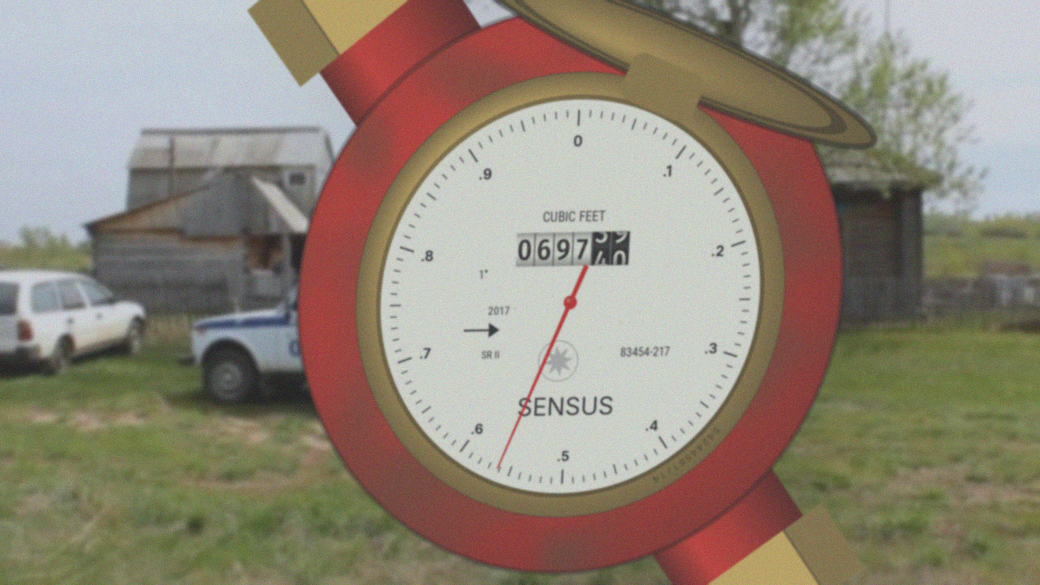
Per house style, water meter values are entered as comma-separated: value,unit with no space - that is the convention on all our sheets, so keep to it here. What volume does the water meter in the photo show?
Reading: 69739.56,ft³
